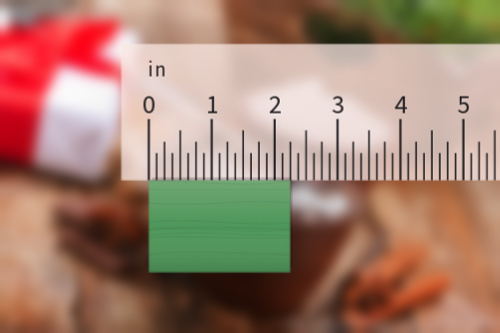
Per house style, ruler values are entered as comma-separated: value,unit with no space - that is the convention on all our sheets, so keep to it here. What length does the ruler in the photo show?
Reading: 2.25,in
